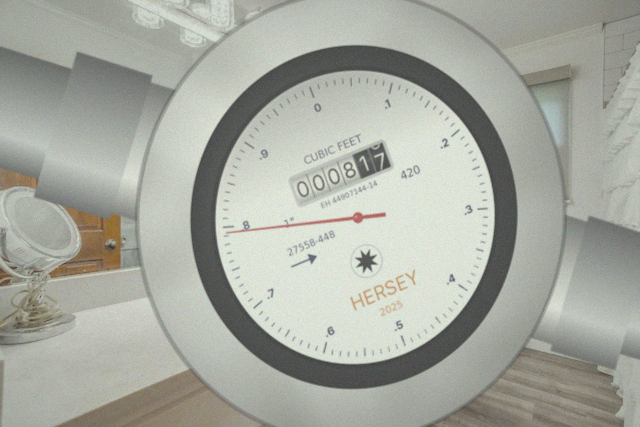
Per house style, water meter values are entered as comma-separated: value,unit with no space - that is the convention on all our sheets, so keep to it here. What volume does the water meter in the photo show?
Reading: 816.79,ft³
